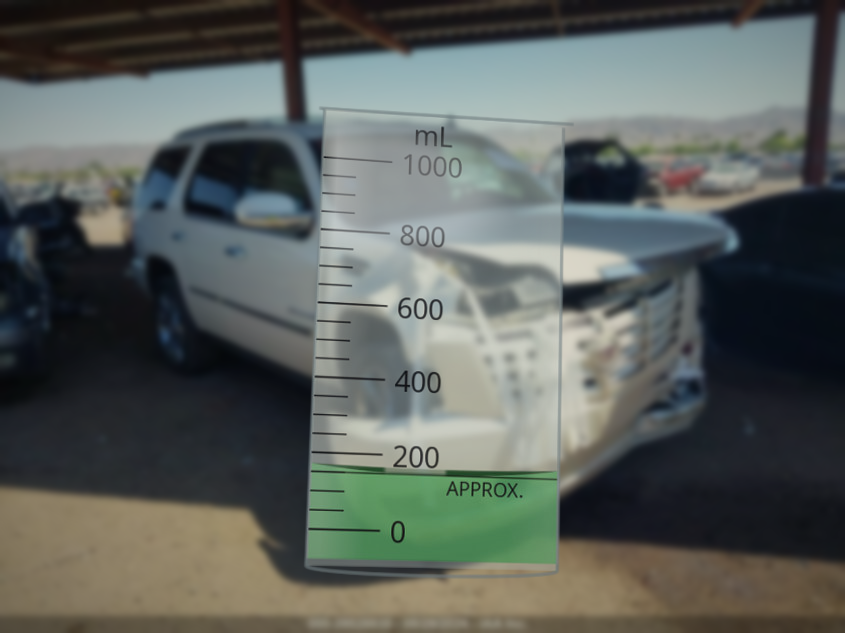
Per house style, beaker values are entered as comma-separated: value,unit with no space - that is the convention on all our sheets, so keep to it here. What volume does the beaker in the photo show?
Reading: 150,mL
